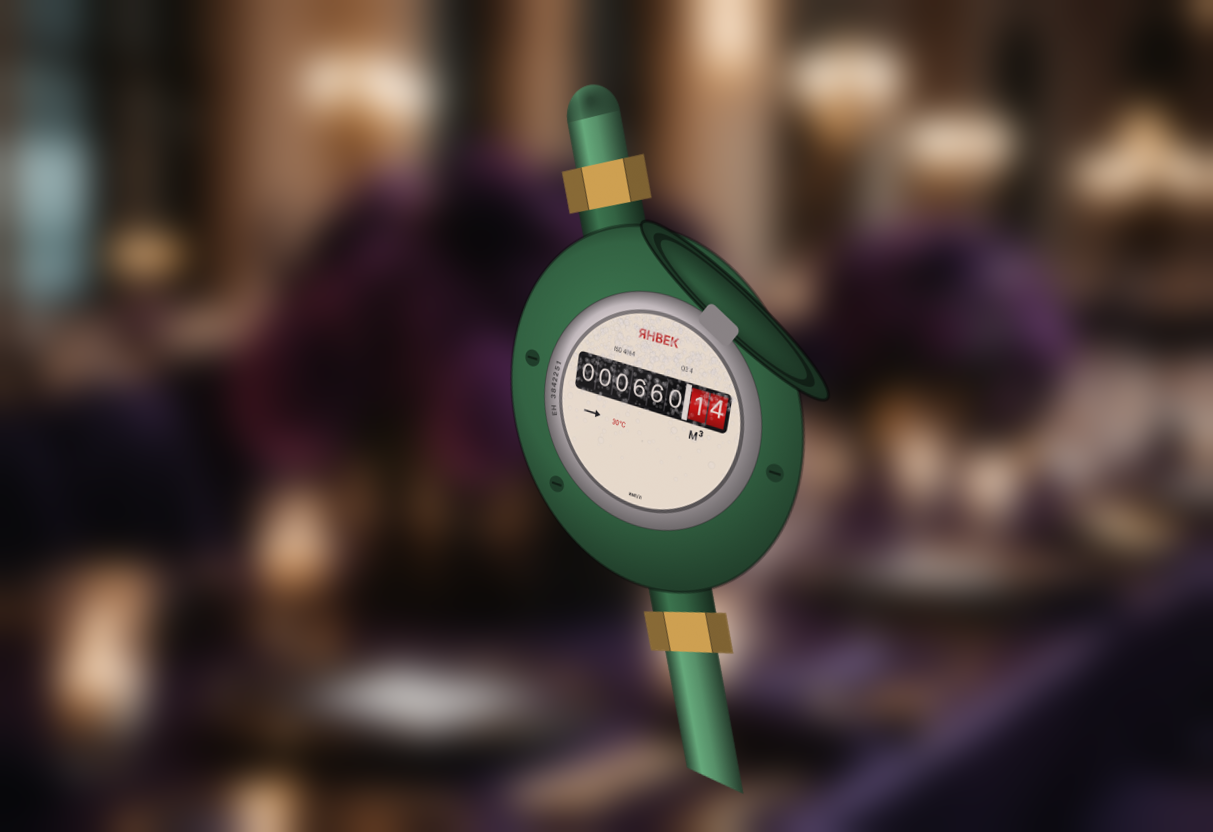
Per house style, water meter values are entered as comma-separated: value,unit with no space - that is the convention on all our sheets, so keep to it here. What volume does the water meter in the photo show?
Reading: 660.14,m³
